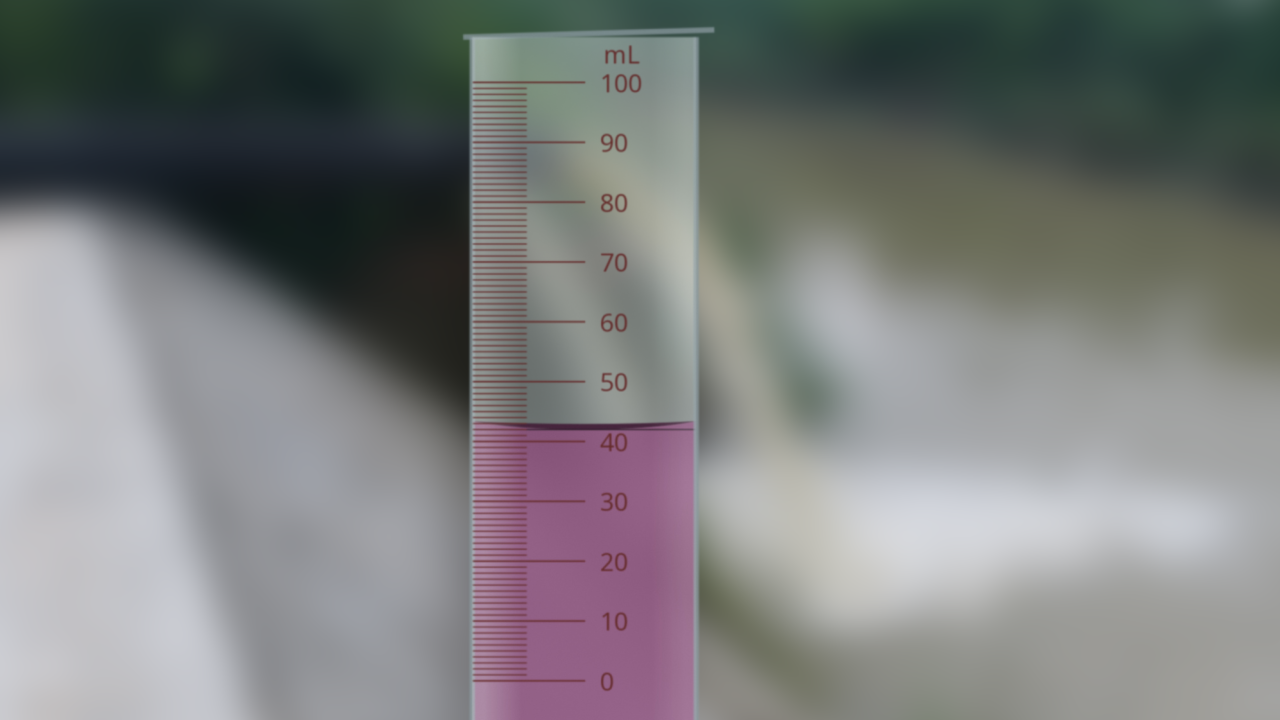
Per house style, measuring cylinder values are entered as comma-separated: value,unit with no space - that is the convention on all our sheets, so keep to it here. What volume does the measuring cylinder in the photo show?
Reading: 42,mL
